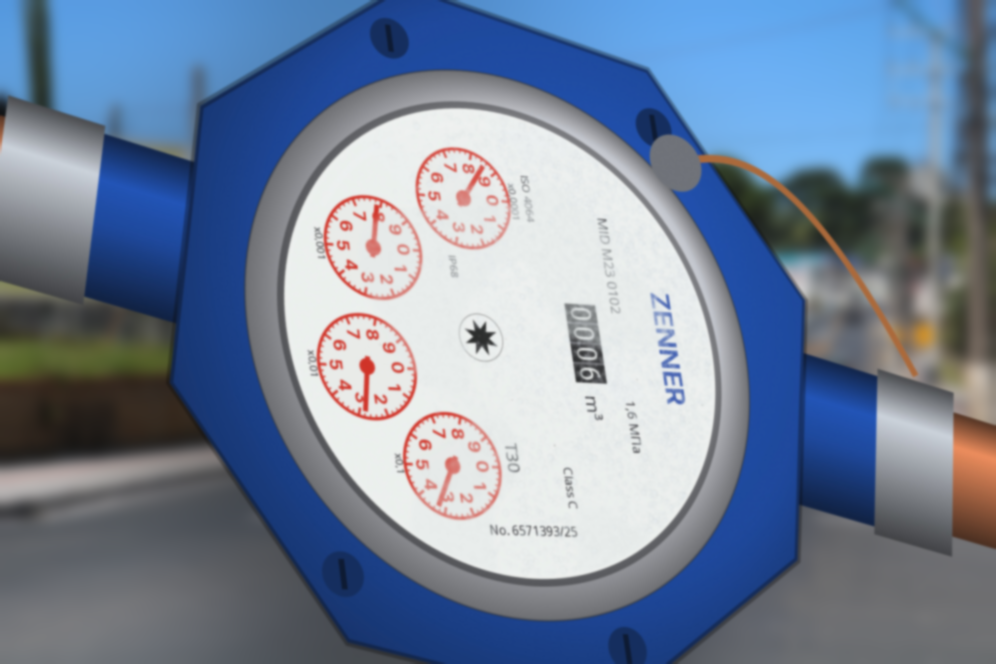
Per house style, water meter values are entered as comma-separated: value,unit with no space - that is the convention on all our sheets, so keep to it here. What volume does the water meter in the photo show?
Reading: 6.3278,m³
